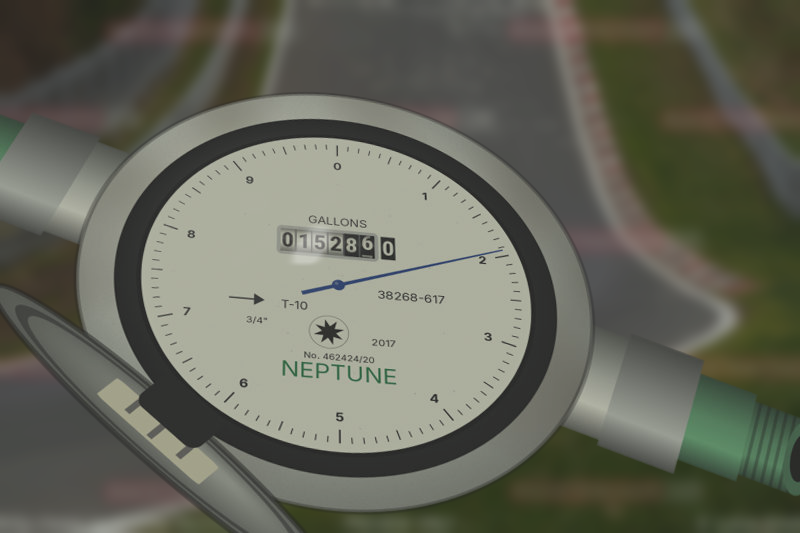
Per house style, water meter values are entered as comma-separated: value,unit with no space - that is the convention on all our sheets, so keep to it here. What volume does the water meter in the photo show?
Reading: 152861.9,gal
